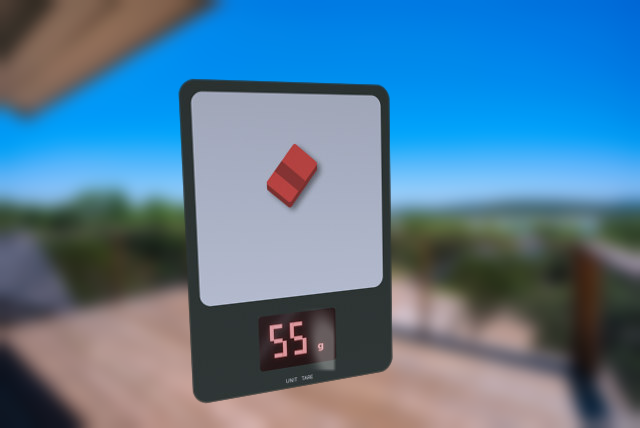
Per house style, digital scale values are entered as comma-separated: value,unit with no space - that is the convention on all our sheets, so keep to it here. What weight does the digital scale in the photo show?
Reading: 55,g
